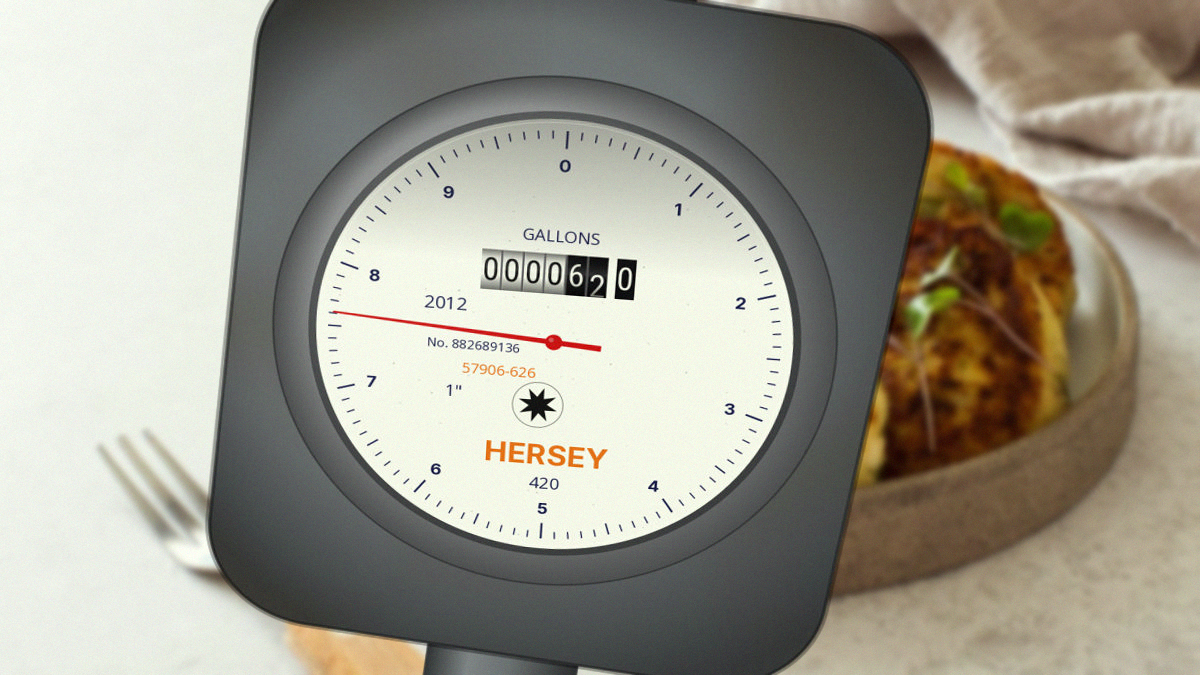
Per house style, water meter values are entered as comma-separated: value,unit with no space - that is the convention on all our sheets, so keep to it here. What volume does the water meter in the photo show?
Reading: 617.6,gal
